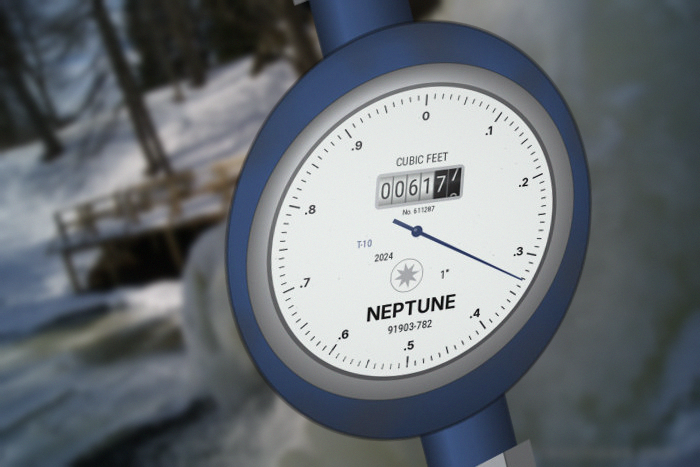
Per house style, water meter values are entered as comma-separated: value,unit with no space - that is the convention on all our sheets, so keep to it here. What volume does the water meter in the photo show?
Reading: 6177.33,ft³
